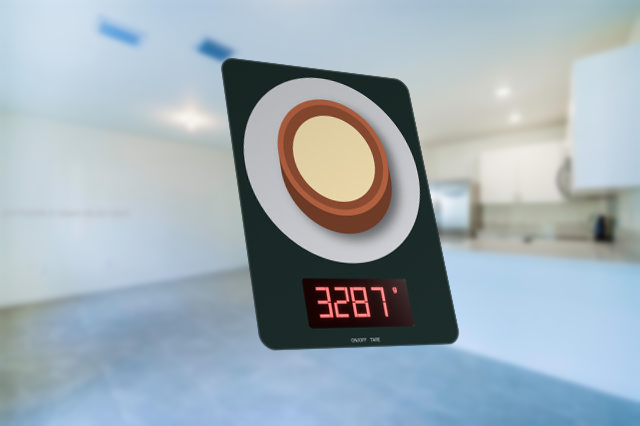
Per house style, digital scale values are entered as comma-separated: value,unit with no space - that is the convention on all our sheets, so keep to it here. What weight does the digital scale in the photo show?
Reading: 3287,g
